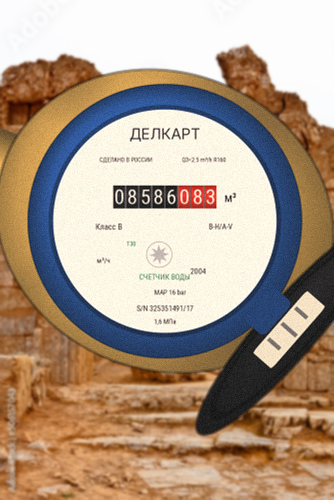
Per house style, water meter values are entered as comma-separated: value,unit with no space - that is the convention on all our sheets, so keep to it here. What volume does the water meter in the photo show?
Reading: 8586.083,m³
